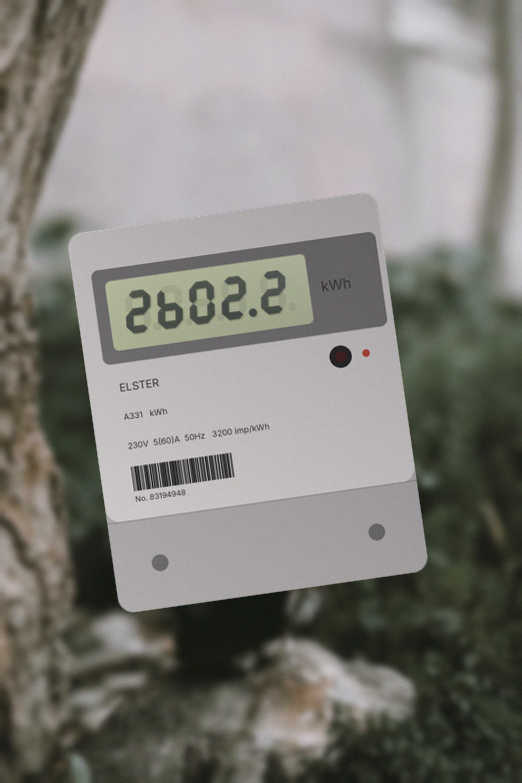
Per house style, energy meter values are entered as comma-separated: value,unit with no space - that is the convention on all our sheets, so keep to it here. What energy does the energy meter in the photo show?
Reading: 2602.2,kWh
